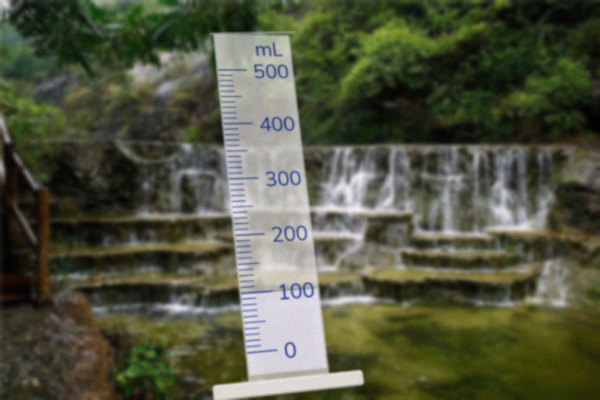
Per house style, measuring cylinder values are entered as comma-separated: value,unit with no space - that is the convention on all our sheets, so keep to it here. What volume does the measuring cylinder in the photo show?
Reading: 100,mL
